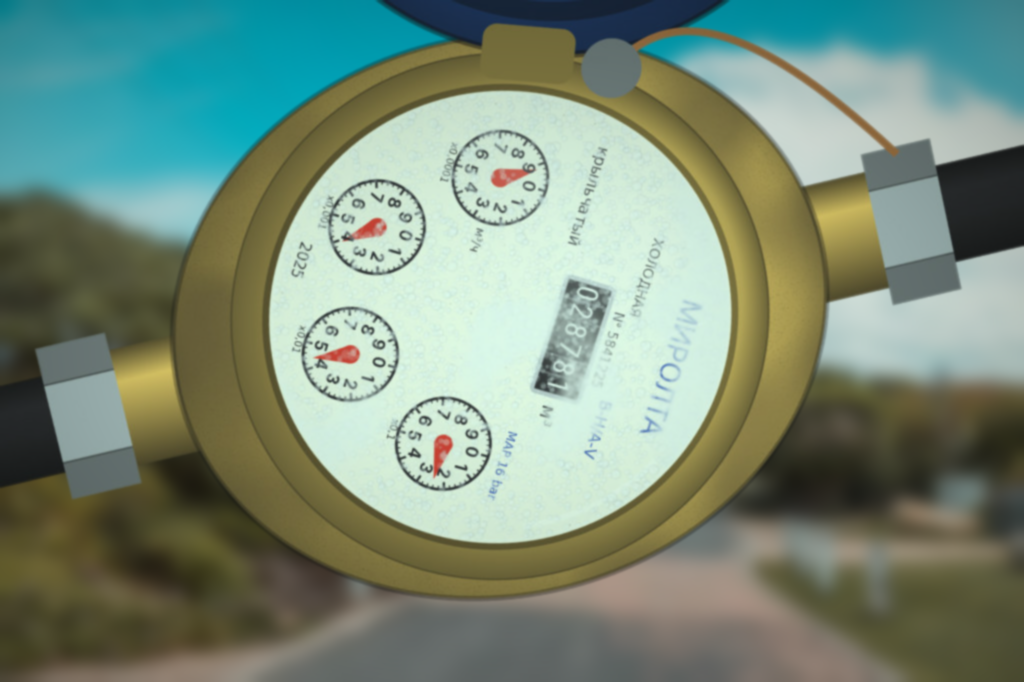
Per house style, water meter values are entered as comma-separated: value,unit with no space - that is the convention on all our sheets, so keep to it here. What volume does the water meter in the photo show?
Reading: 28781.2439,m³
